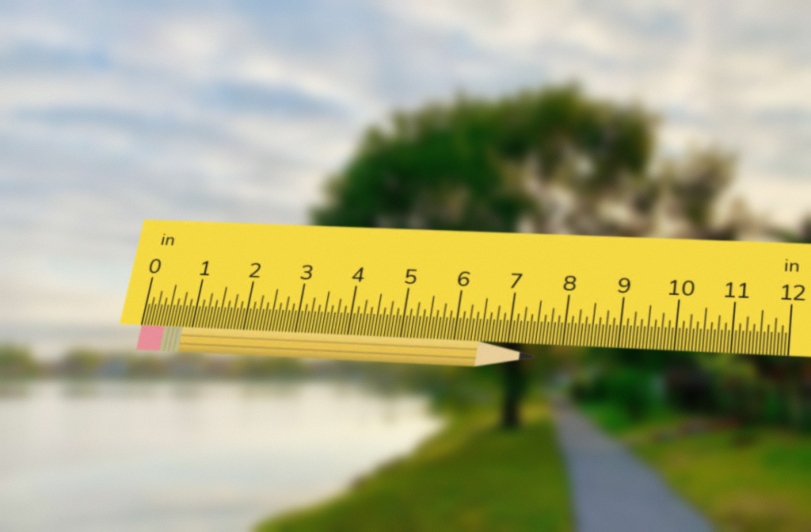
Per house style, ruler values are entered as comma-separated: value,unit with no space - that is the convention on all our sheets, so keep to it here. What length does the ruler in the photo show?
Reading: 7.5,in
